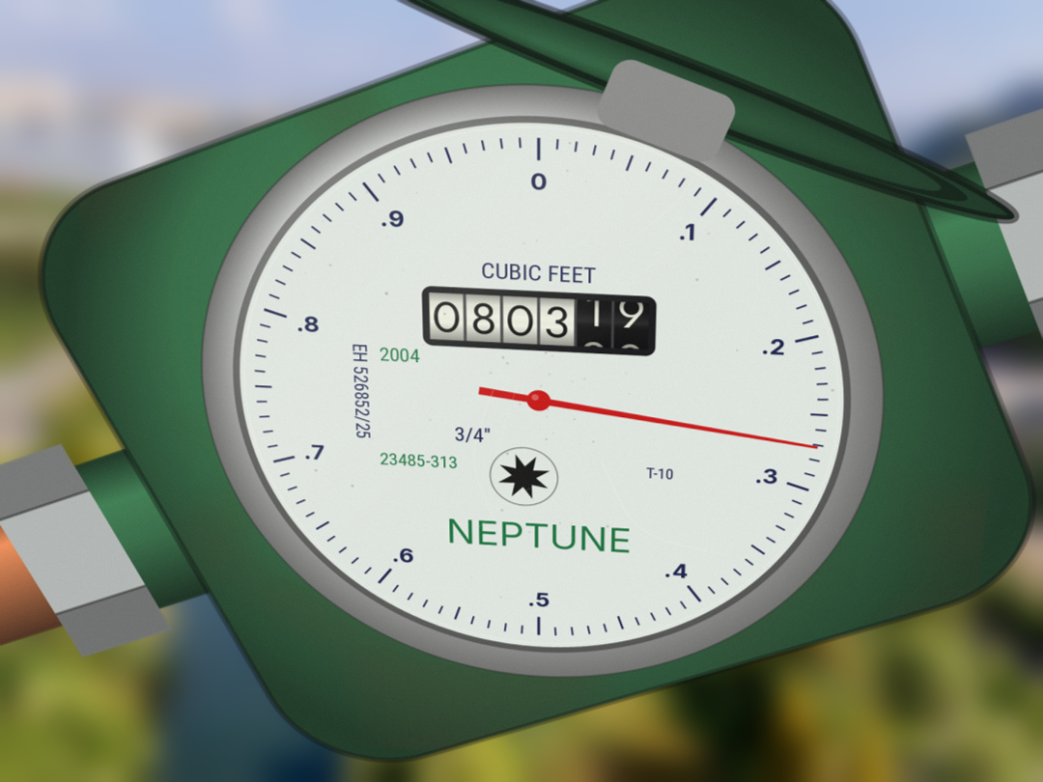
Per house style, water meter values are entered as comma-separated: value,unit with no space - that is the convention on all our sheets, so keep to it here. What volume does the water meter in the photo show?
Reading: 80319.27,ft³
